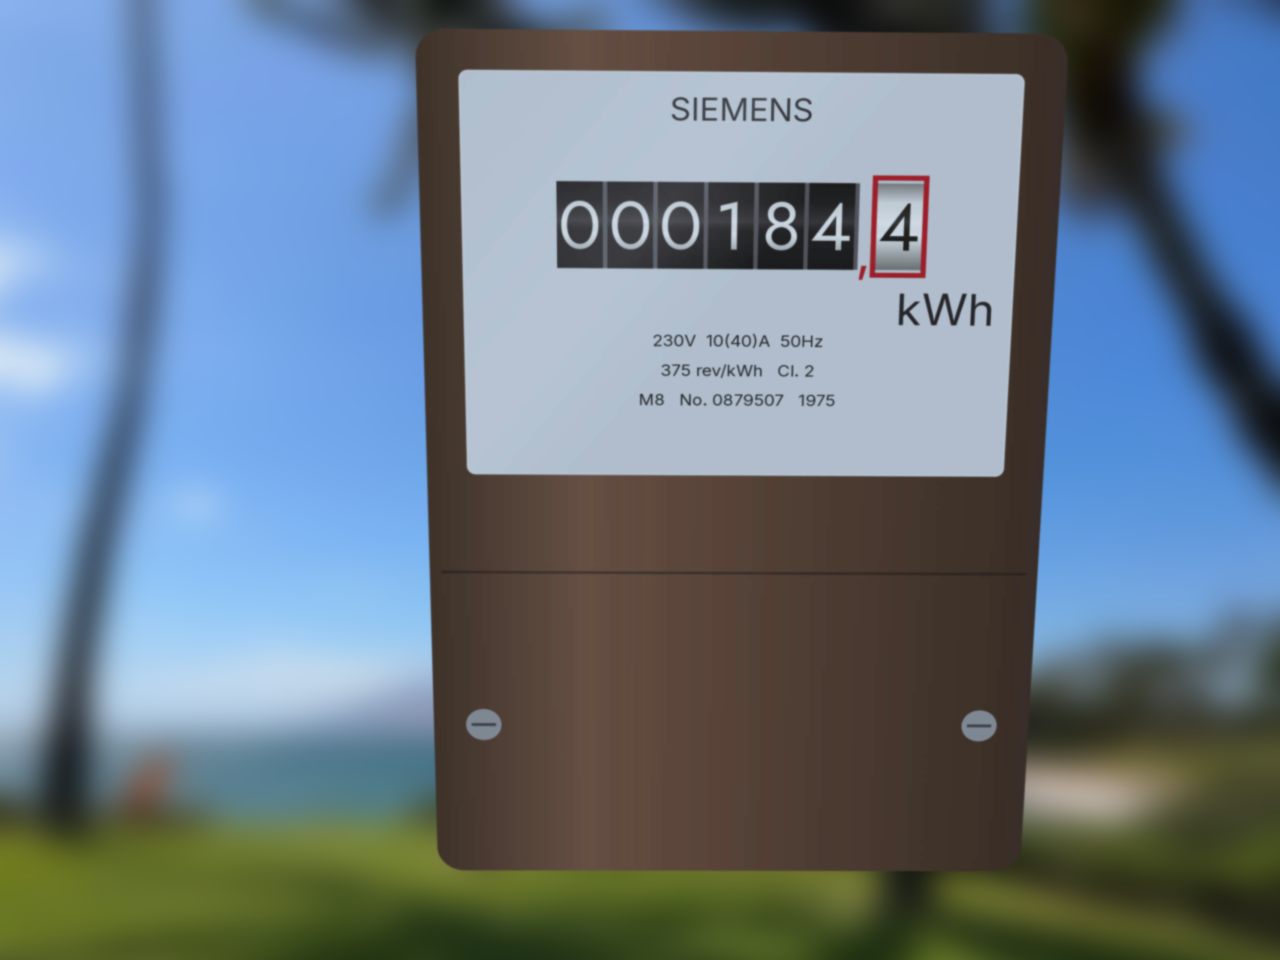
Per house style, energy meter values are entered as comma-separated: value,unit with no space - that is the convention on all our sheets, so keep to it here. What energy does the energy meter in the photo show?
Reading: 184.4,kWh
